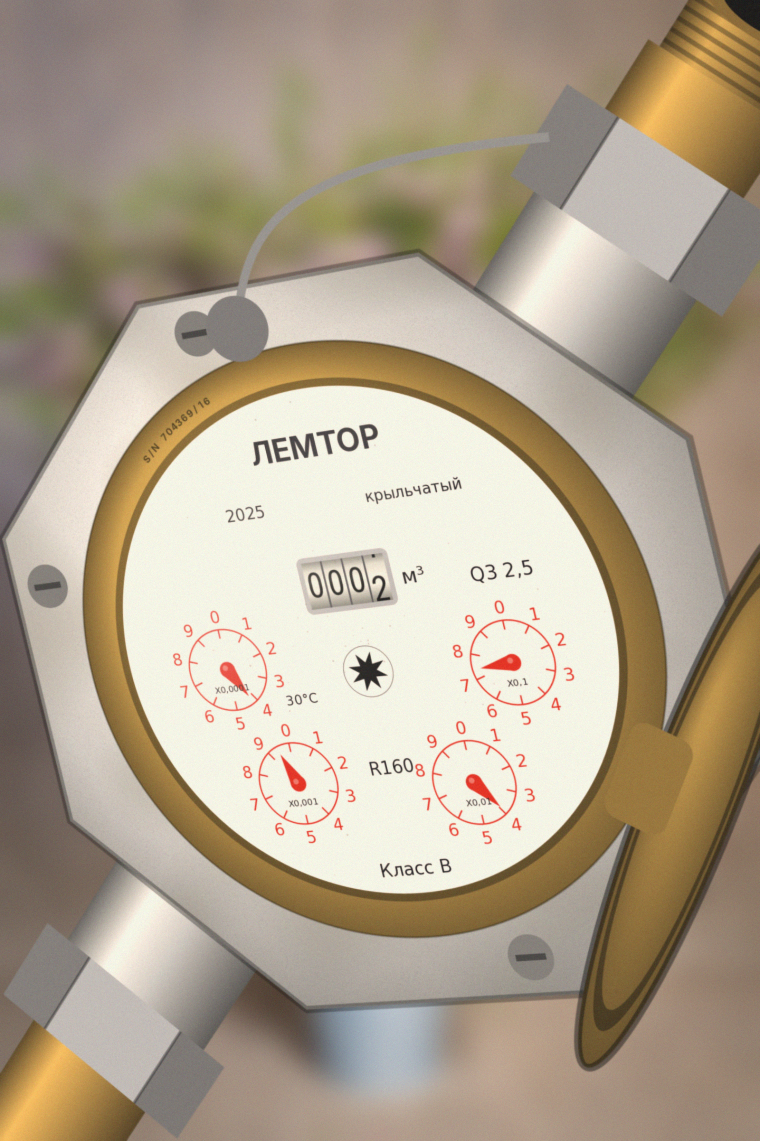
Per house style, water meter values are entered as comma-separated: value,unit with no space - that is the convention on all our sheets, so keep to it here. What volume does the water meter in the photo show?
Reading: 1.7394,m³
